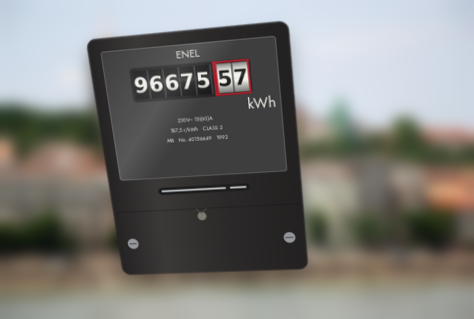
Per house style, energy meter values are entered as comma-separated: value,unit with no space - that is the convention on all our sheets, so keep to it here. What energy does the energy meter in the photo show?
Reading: 96675.57,kWh
